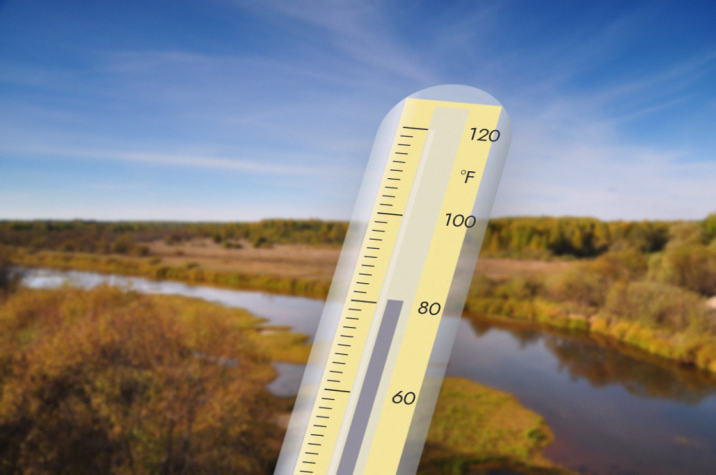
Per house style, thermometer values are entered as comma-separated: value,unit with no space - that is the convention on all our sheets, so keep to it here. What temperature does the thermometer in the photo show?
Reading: 81,°F
